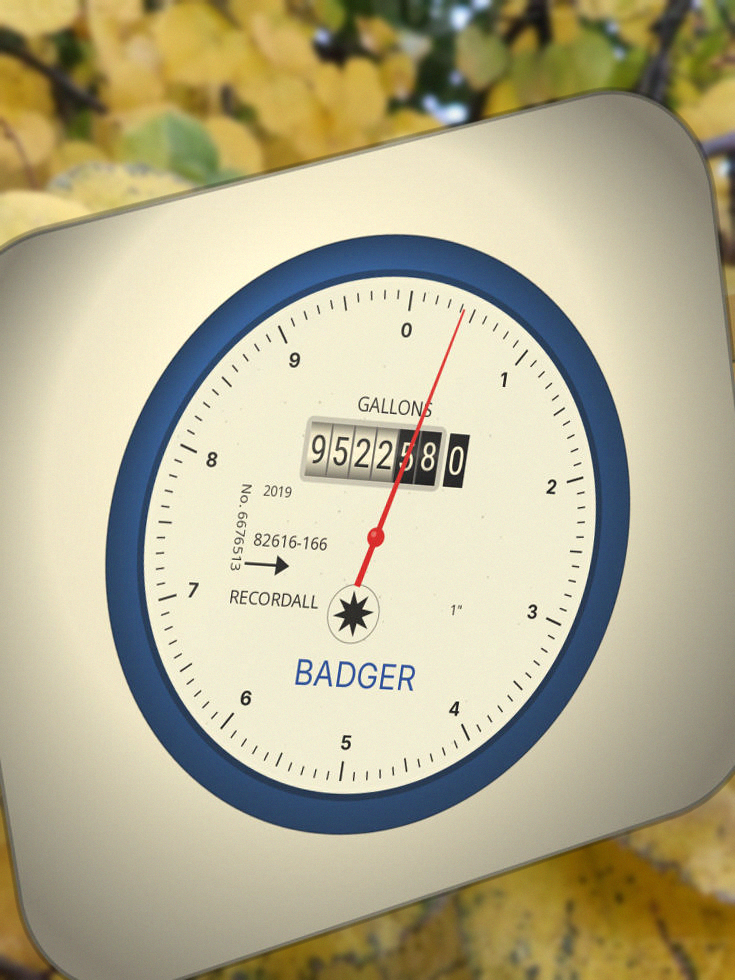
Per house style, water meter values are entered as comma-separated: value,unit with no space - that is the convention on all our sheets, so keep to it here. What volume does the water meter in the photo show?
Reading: 9522580.4,gal
